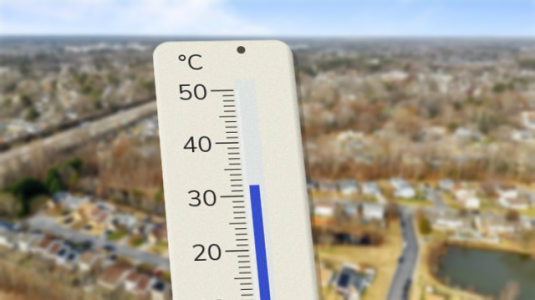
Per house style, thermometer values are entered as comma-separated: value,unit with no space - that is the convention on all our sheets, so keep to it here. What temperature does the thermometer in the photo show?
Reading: 32,°C
